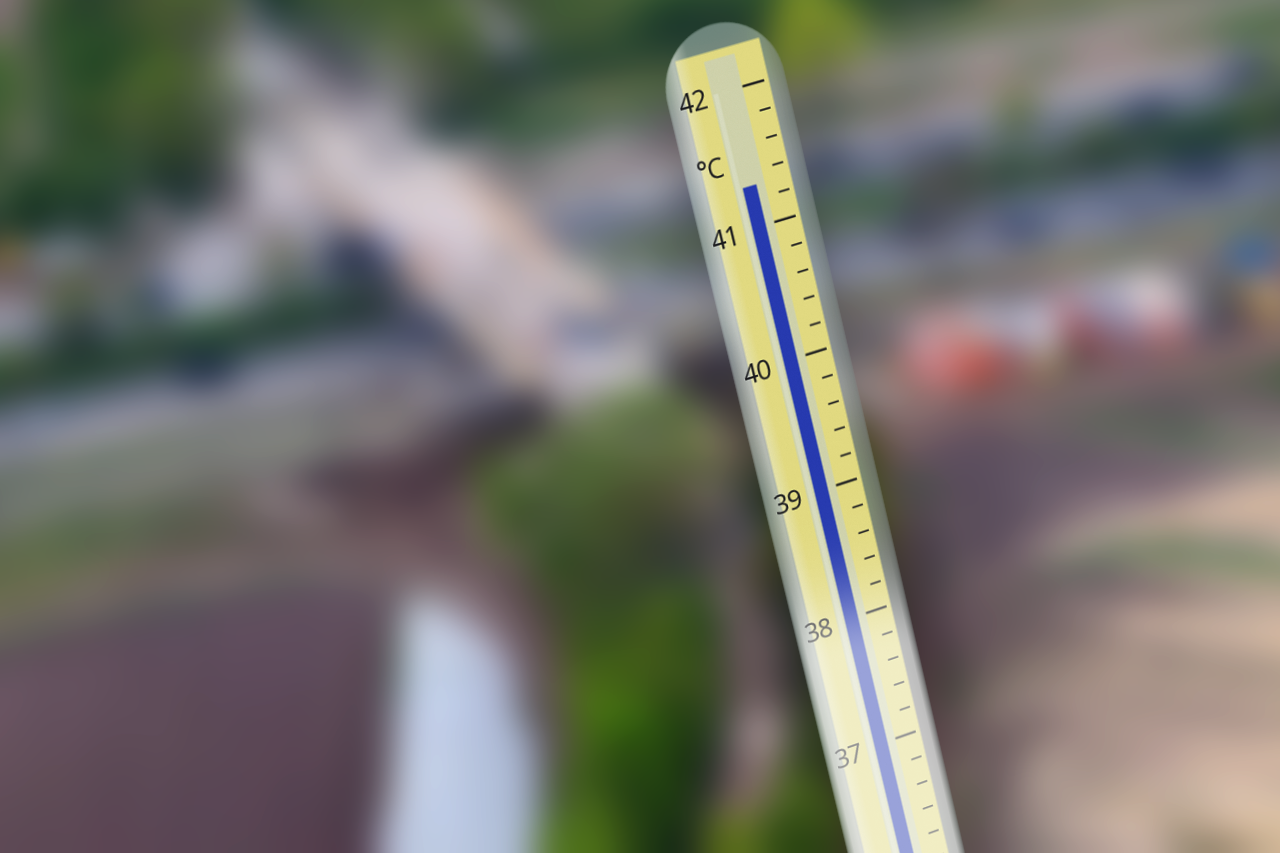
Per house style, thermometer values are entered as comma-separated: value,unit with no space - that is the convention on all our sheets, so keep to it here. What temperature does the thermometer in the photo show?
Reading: 41.3,°C
